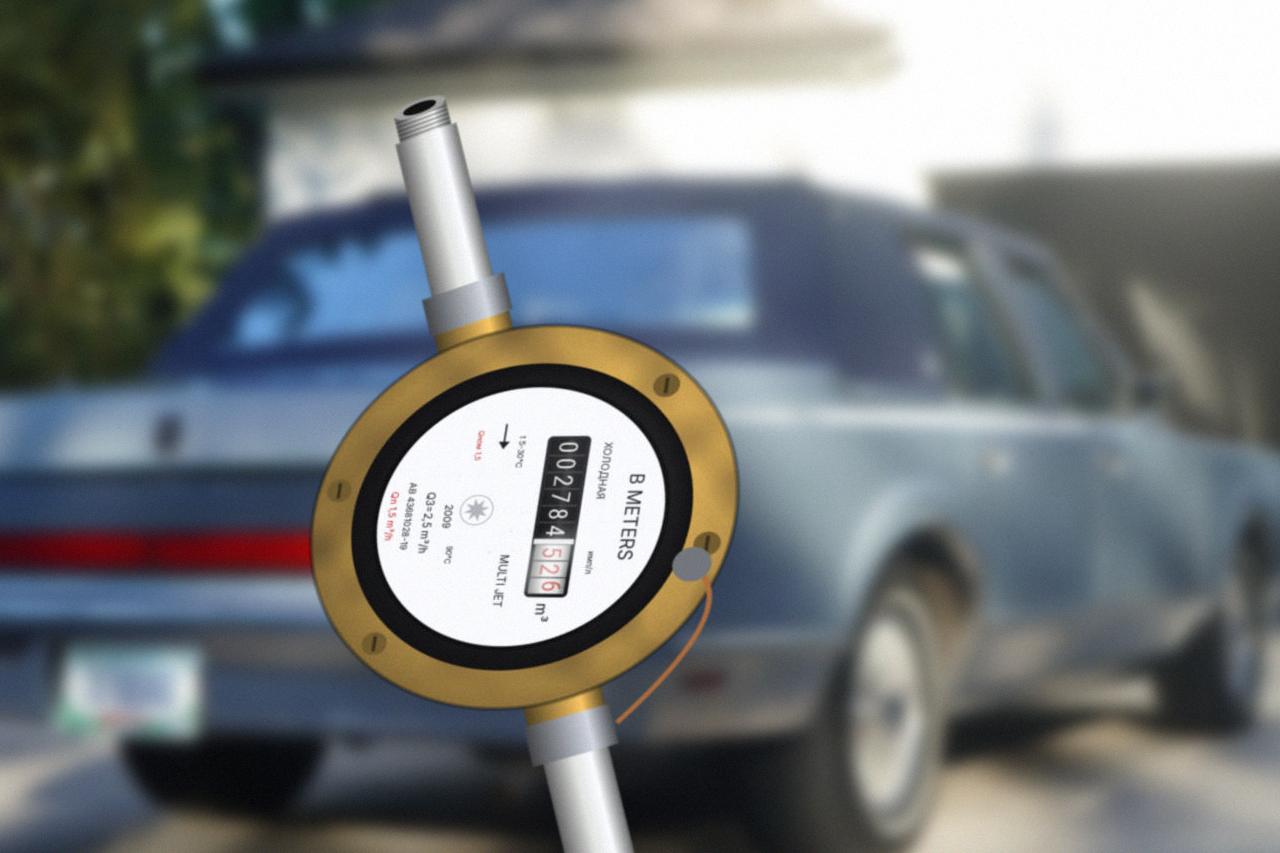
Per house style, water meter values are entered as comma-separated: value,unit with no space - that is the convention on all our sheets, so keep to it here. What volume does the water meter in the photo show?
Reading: 2784.526,m³
